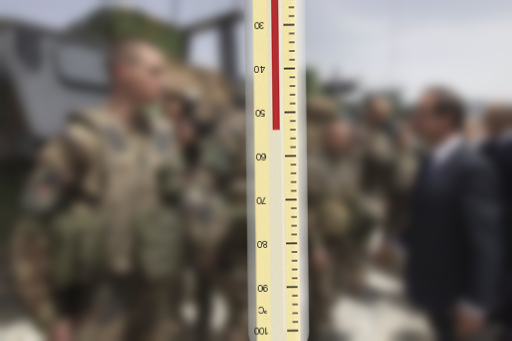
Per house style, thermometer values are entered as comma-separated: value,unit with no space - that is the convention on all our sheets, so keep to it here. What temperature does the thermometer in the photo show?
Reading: 54,°C
